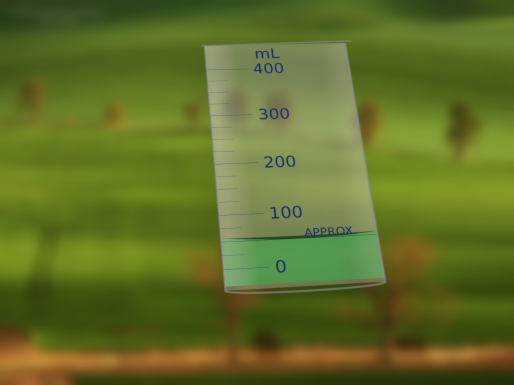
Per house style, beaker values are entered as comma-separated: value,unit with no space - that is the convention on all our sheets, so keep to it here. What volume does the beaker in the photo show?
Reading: 50,mL
